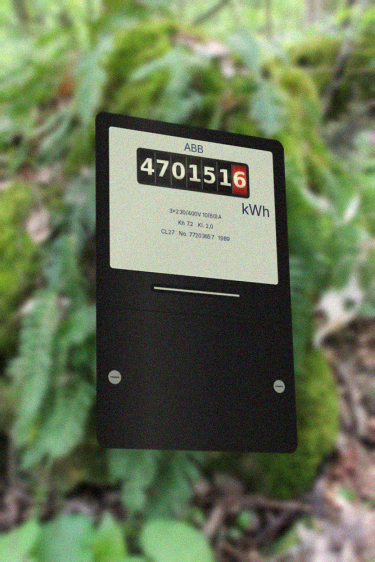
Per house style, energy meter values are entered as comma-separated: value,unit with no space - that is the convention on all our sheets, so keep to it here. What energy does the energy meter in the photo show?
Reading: 470151.6,kWh
